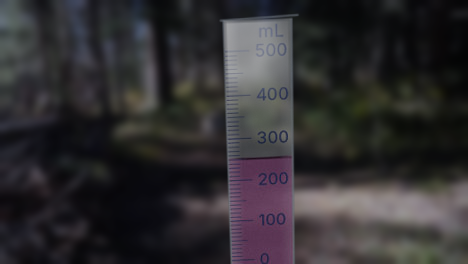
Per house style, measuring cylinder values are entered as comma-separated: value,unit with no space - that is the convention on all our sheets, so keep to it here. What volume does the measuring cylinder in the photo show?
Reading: 250,mL
